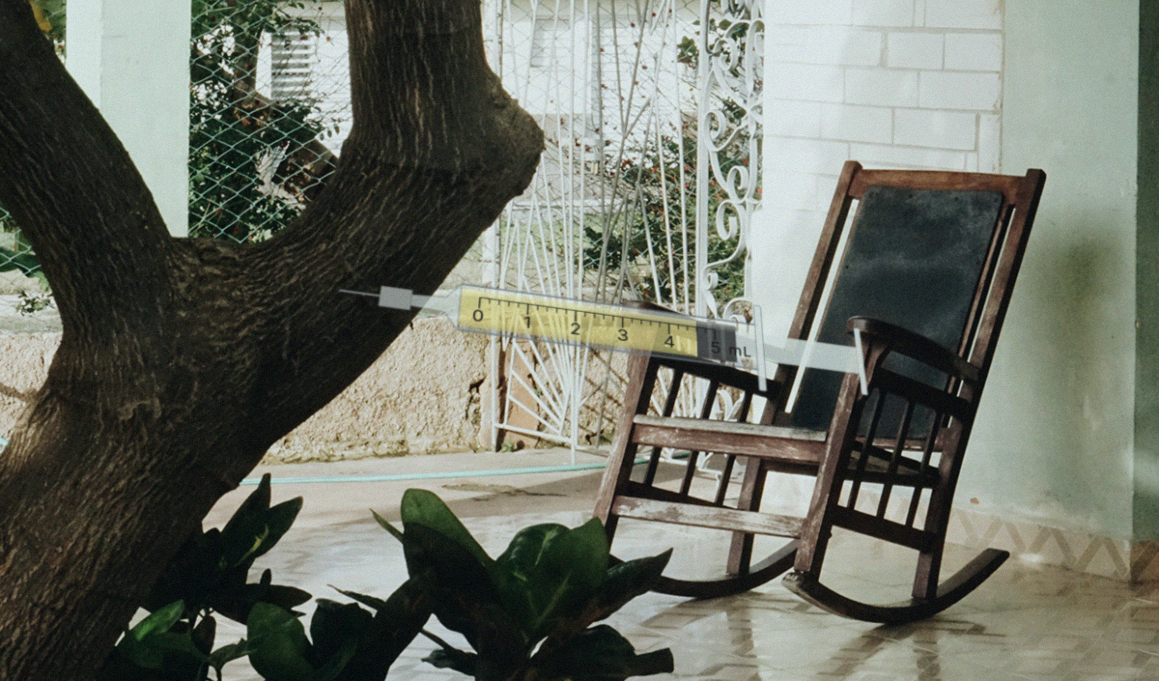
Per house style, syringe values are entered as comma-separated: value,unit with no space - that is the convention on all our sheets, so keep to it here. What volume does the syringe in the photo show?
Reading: 4.6,mL
